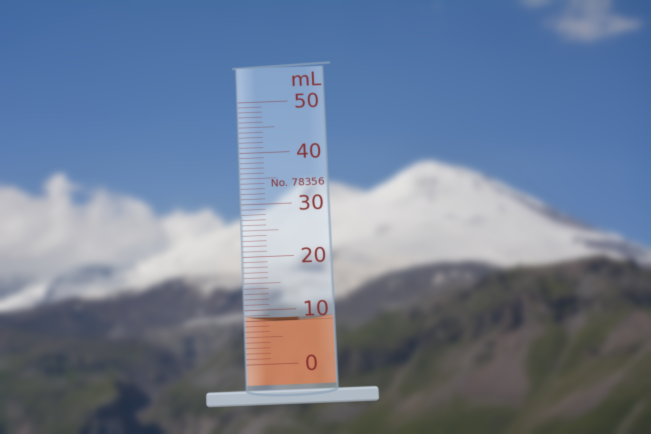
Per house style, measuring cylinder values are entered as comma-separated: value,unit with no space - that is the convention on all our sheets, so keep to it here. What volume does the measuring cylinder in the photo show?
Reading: 8,mL
